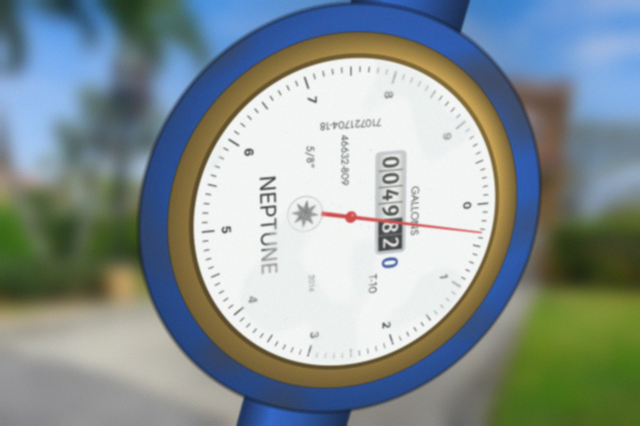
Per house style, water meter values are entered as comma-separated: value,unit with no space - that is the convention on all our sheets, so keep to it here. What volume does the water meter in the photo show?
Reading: 49820.3,gal
